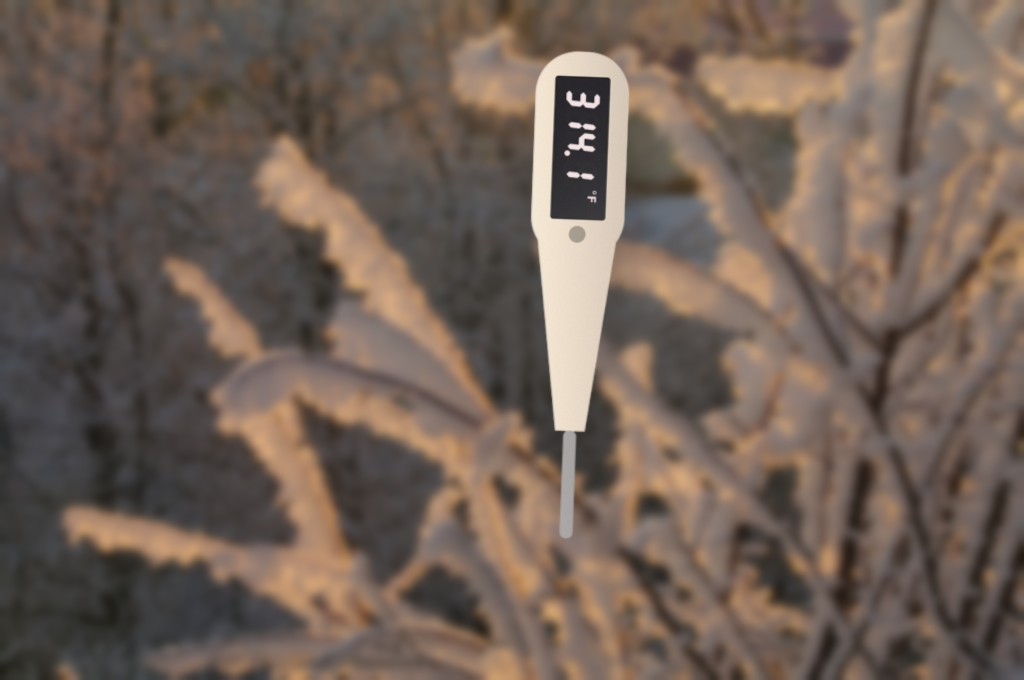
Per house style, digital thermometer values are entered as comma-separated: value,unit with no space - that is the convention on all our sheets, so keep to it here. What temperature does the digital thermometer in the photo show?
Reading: 314.1,°F
